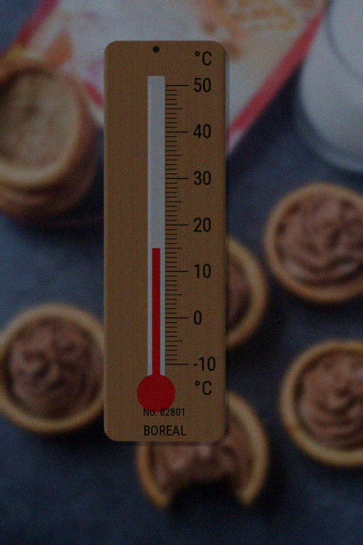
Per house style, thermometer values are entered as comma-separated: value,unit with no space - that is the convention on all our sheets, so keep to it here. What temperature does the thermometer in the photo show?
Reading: 15,°C
